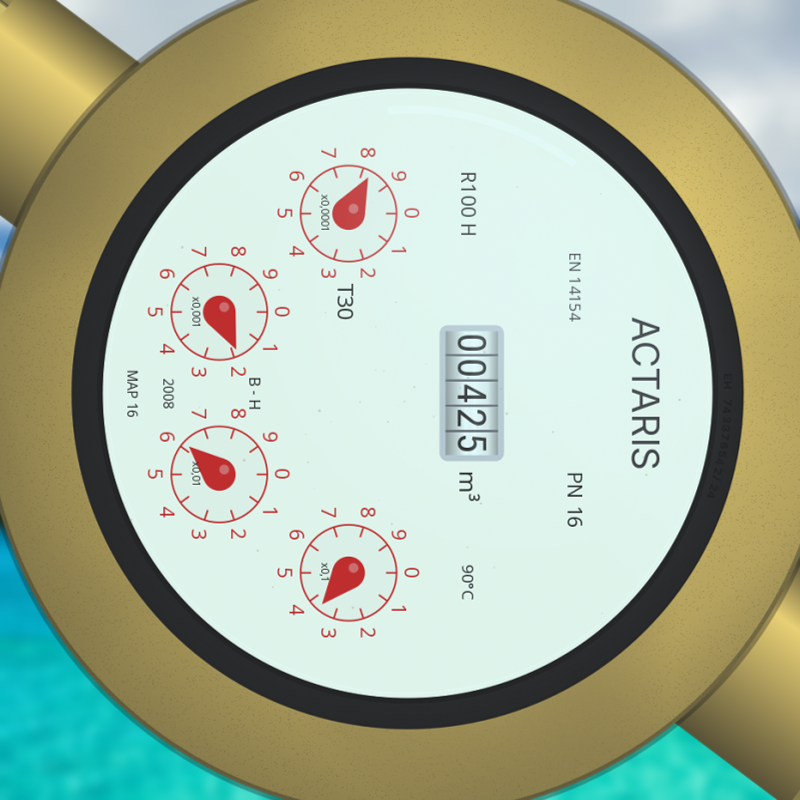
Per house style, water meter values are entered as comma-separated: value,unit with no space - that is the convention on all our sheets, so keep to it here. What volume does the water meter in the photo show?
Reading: 425.3618,m³
